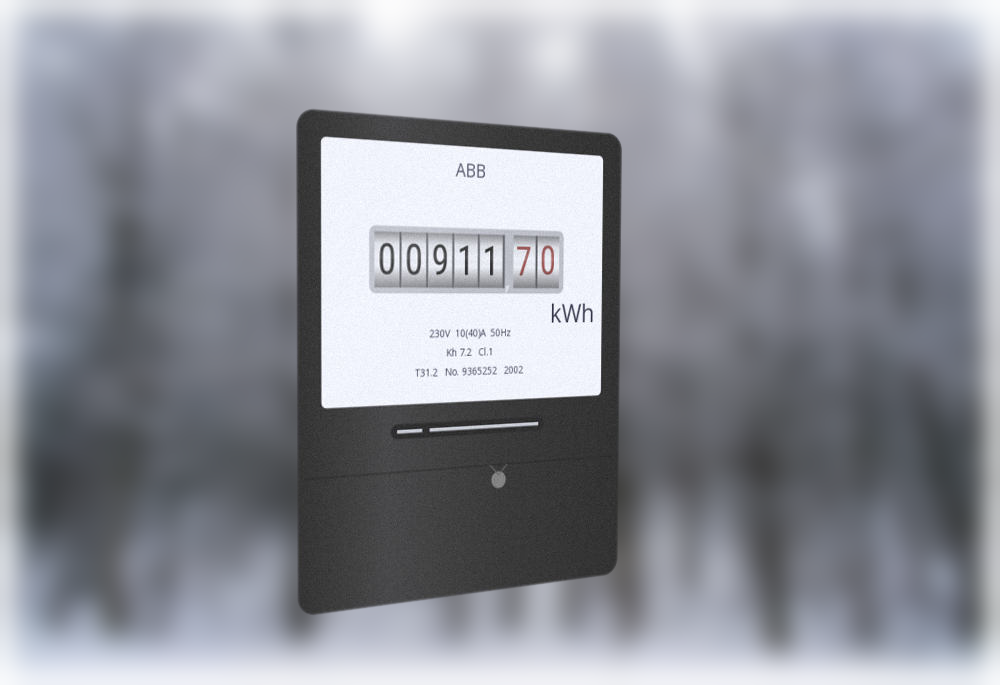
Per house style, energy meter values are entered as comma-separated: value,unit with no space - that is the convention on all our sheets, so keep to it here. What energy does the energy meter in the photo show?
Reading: 911.70,kWh
